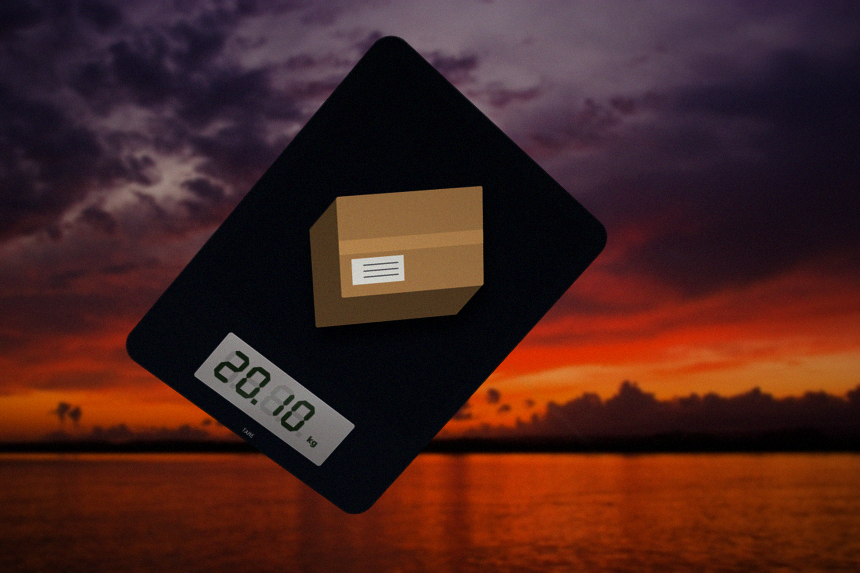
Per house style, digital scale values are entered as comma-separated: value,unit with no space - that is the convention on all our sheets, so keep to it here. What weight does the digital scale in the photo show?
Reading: 20.10,kg
